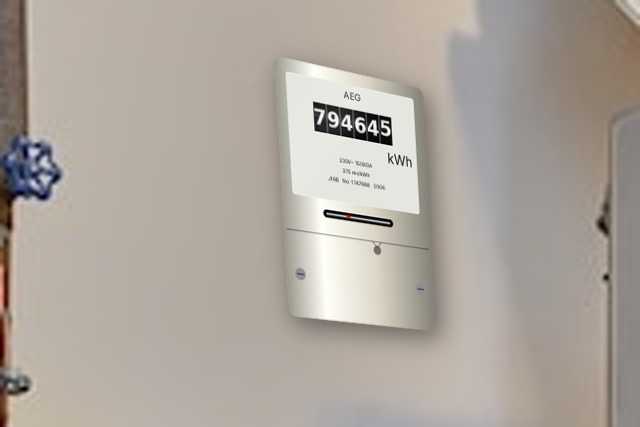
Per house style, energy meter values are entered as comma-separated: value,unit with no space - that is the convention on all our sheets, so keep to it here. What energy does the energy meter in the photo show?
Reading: 794645,kWh
